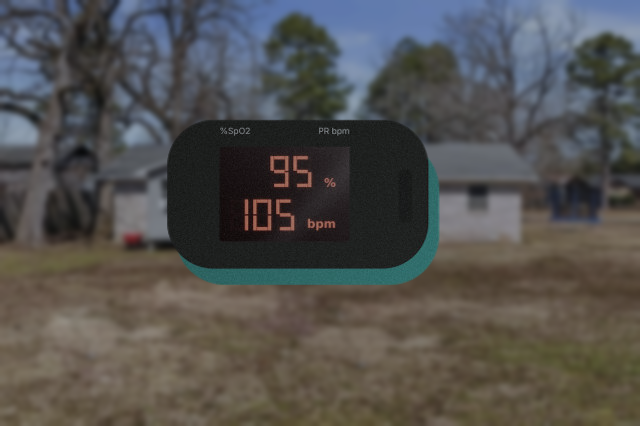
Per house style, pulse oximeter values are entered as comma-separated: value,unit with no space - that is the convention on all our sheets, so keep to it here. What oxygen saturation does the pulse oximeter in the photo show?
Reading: 95,%
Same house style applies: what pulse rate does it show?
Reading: 105,bpm
